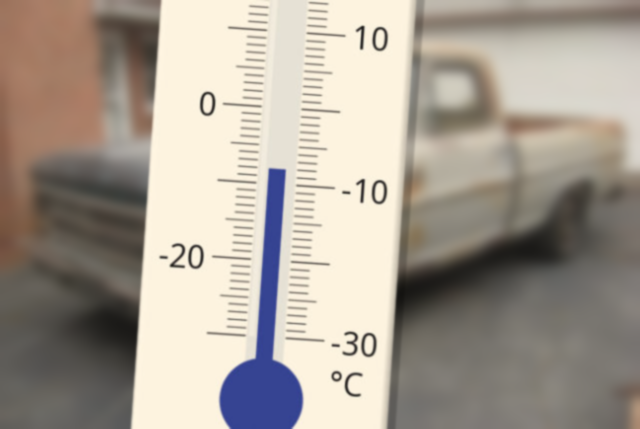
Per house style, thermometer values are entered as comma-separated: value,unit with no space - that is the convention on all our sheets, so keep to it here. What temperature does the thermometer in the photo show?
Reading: -8,°C
